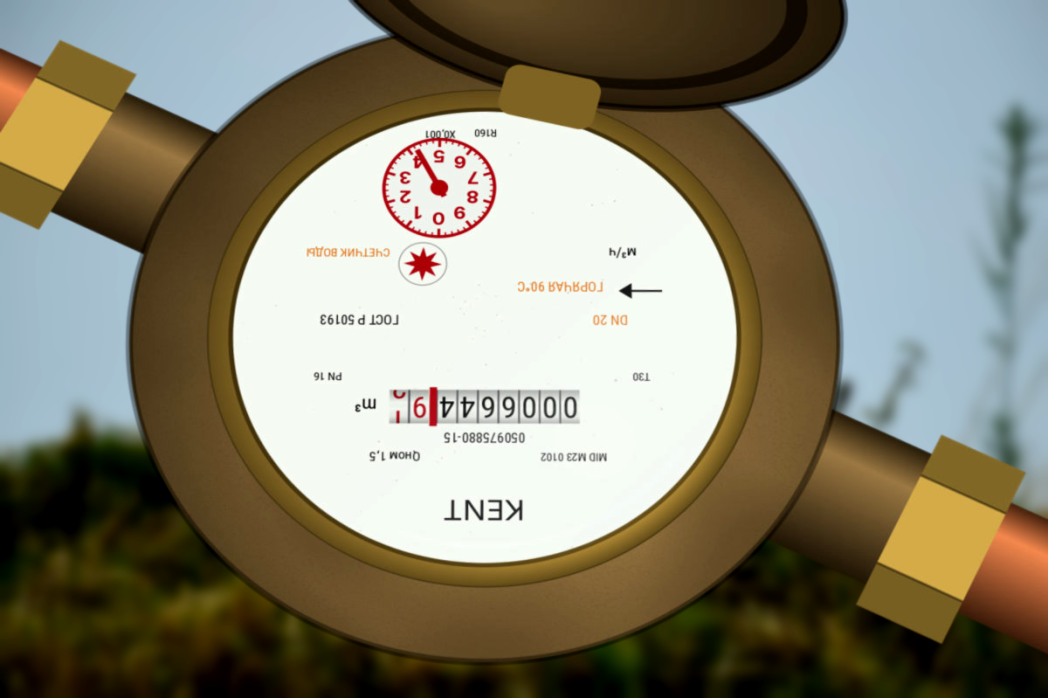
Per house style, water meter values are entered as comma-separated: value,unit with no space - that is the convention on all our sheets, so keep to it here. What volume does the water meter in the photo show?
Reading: 6644.914,m³
